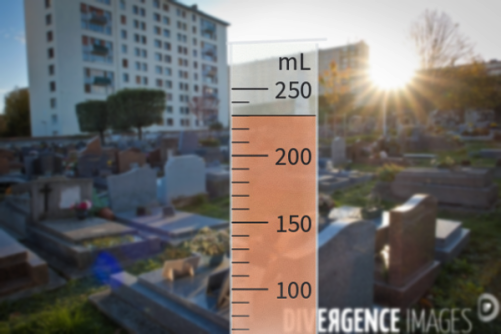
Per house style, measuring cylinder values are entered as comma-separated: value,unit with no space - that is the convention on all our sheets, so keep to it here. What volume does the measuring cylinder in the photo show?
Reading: 230,mL
